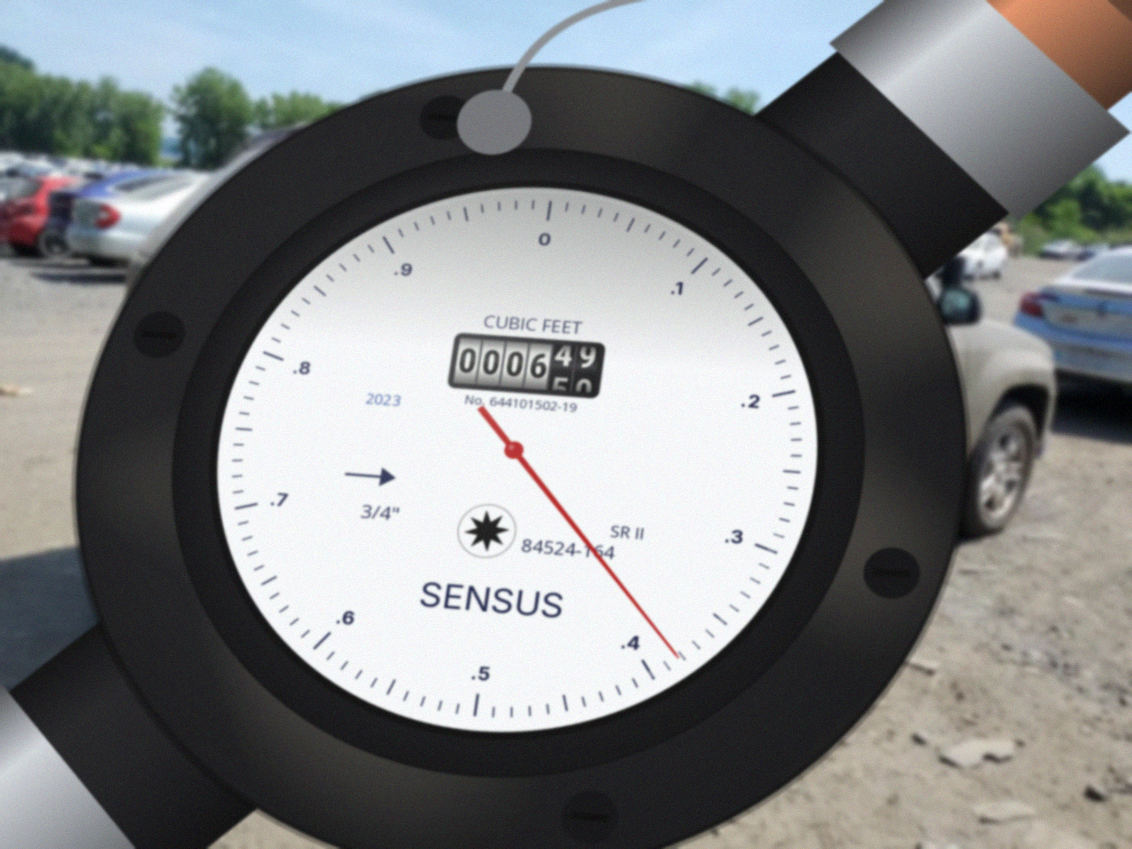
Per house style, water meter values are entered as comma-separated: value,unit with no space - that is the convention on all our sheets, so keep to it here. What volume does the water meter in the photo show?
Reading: 649.38,ft³
